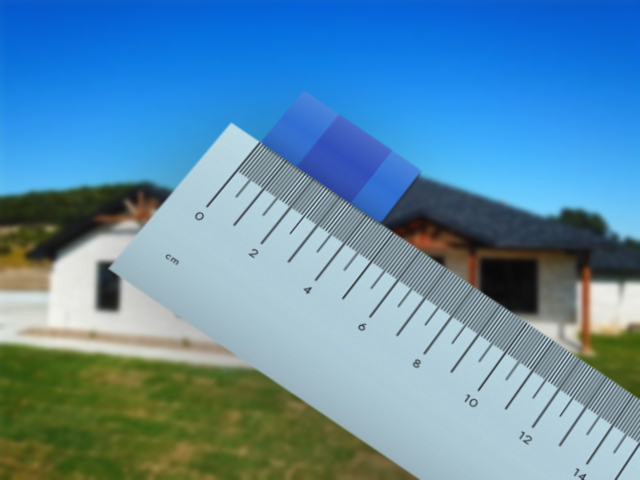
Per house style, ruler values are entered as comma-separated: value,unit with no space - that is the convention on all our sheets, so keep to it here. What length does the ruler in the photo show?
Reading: 4.5,cm
